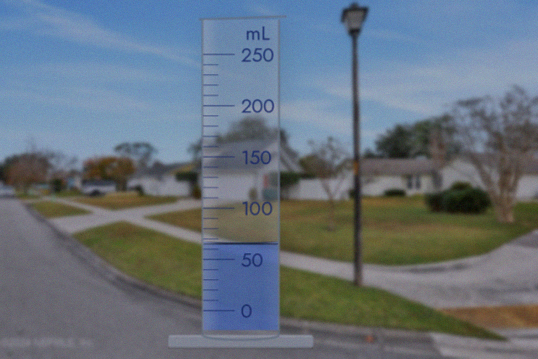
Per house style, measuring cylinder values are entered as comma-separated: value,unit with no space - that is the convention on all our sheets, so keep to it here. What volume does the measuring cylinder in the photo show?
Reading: 65,mL
